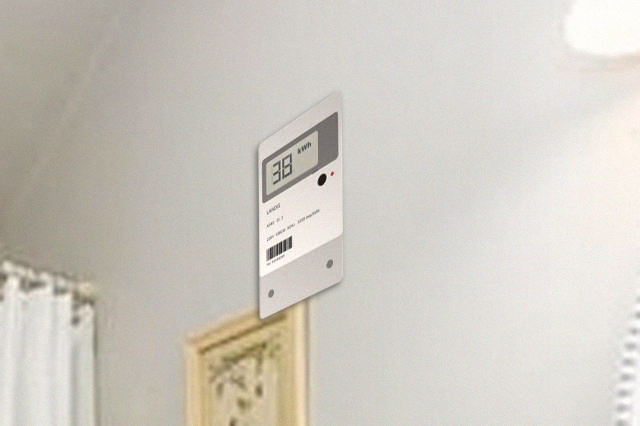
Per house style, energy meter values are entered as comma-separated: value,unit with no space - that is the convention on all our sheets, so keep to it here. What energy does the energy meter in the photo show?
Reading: 38,kWh
